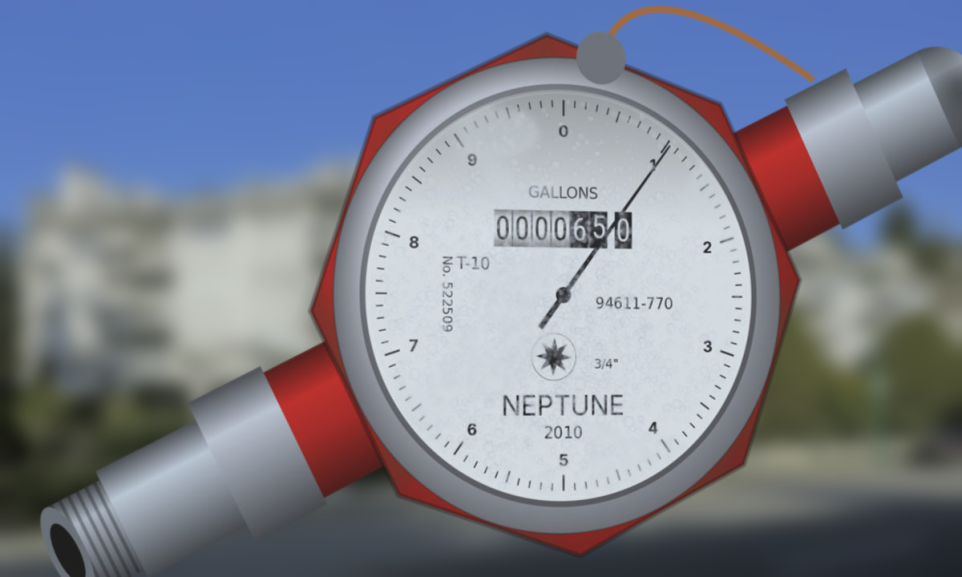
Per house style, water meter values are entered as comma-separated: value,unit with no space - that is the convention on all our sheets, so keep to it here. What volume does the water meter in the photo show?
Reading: 651.0,gal
